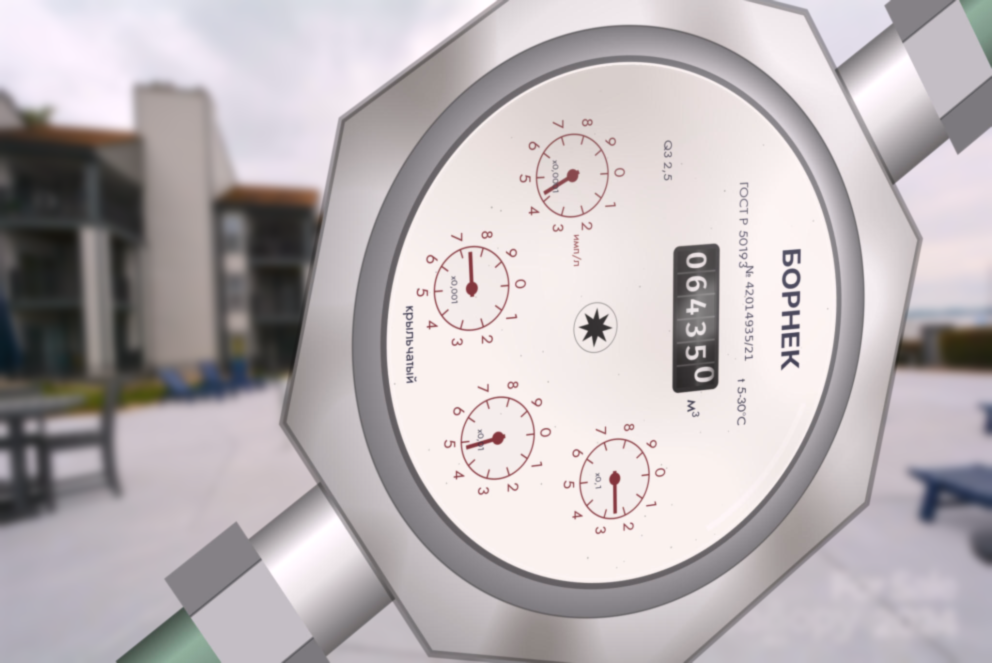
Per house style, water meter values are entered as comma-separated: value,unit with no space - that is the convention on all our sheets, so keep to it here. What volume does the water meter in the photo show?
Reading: 64350.2474,m³
